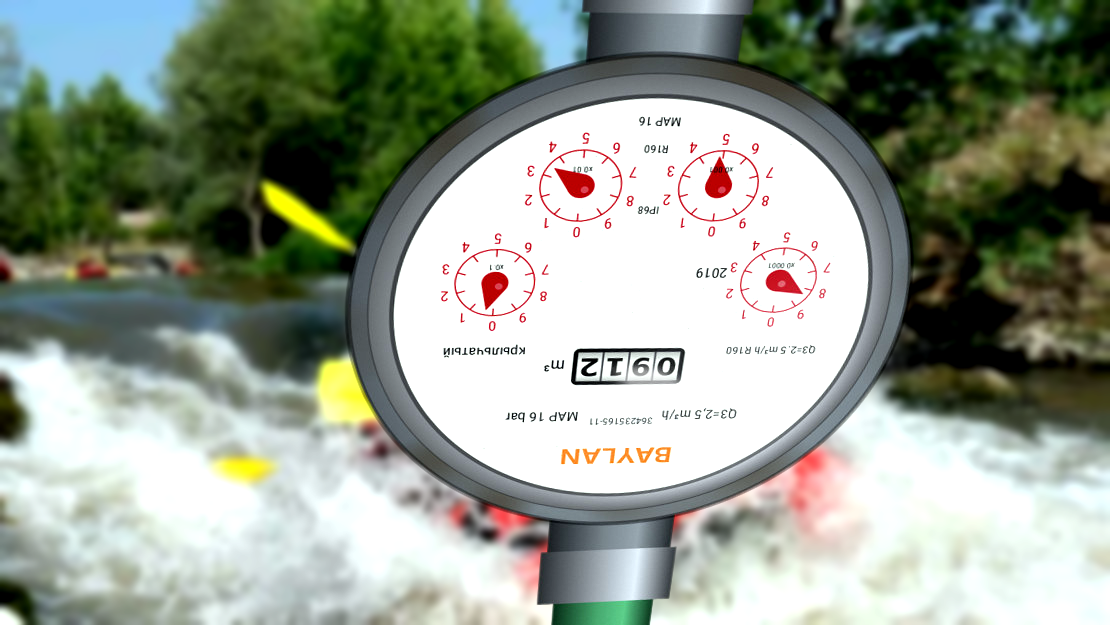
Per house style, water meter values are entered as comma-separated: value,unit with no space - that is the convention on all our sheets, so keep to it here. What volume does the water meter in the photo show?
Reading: 912.0348,m³
